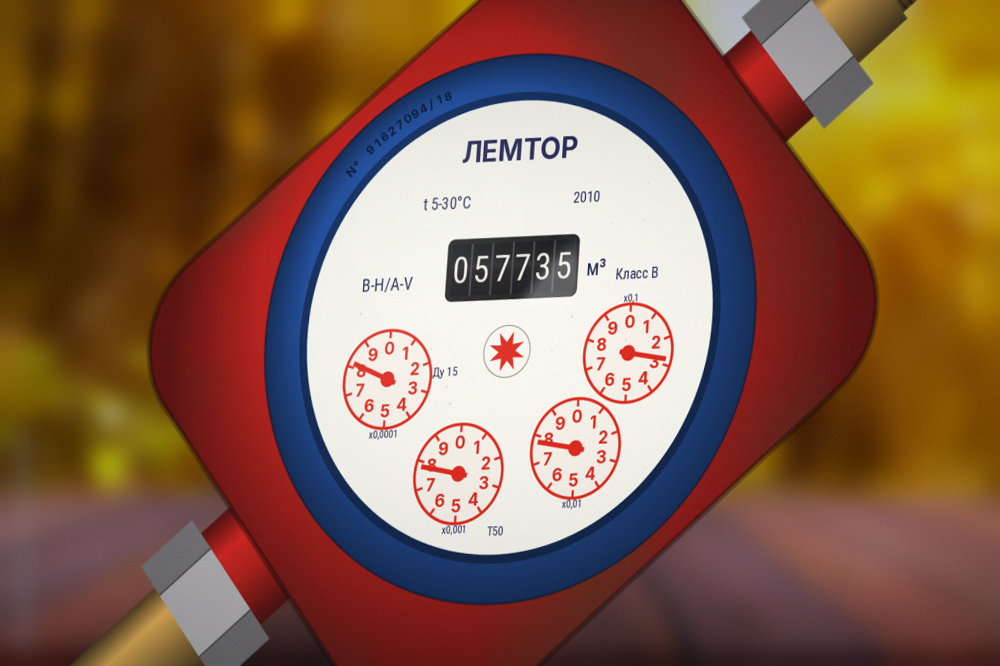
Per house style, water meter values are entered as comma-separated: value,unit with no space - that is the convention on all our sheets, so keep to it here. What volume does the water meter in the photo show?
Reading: 57735.2778,m³
